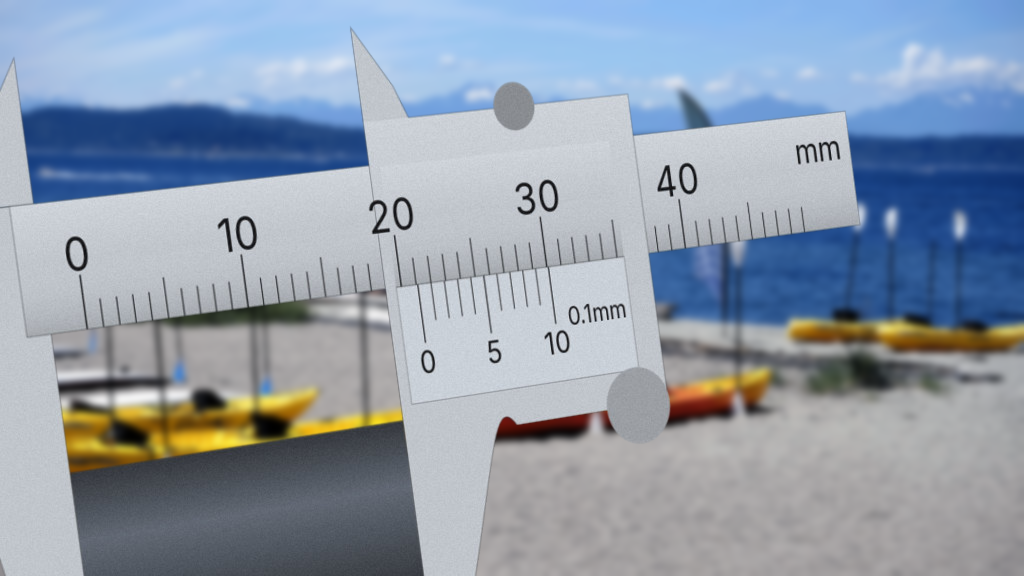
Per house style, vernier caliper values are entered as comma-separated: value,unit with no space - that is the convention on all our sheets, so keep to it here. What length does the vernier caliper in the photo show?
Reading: 21.1,mm
